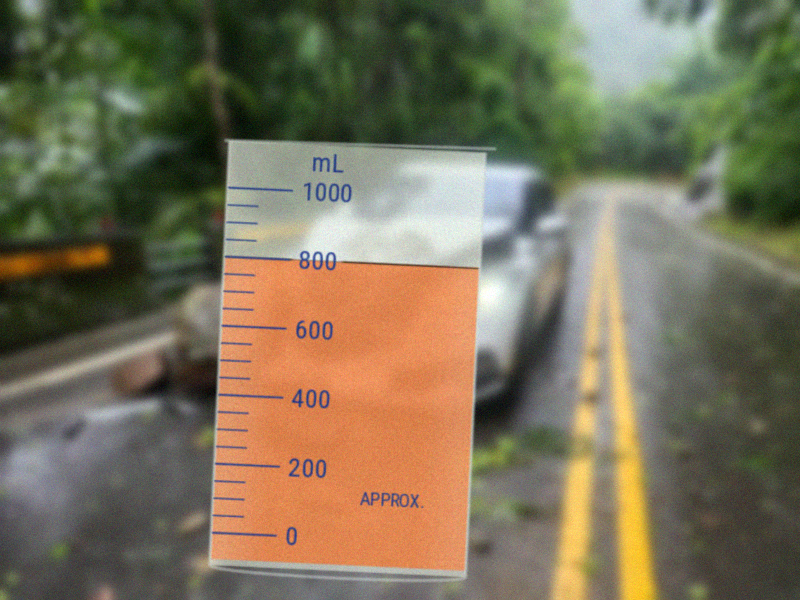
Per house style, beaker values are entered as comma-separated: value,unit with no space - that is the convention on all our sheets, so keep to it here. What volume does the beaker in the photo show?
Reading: 800,mL
